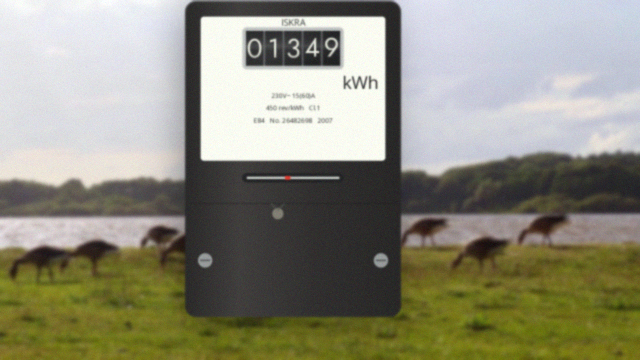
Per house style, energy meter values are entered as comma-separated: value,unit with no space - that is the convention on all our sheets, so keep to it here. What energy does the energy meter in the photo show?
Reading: 1349,kWh
